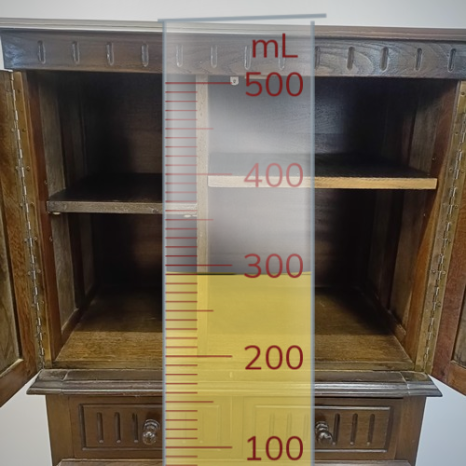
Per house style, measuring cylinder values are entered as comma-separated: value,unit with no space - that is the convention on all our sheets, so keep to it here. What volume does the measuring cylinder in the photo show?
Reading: 290,mL
